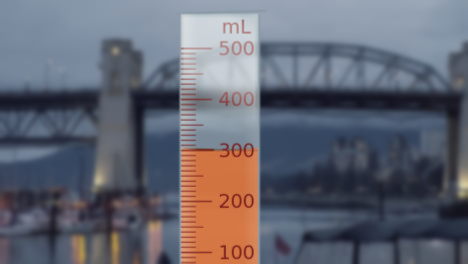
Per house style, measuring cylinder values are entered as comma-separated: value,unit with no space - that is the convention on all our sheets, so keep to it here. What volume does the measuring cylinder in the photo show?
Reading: 300,mL
